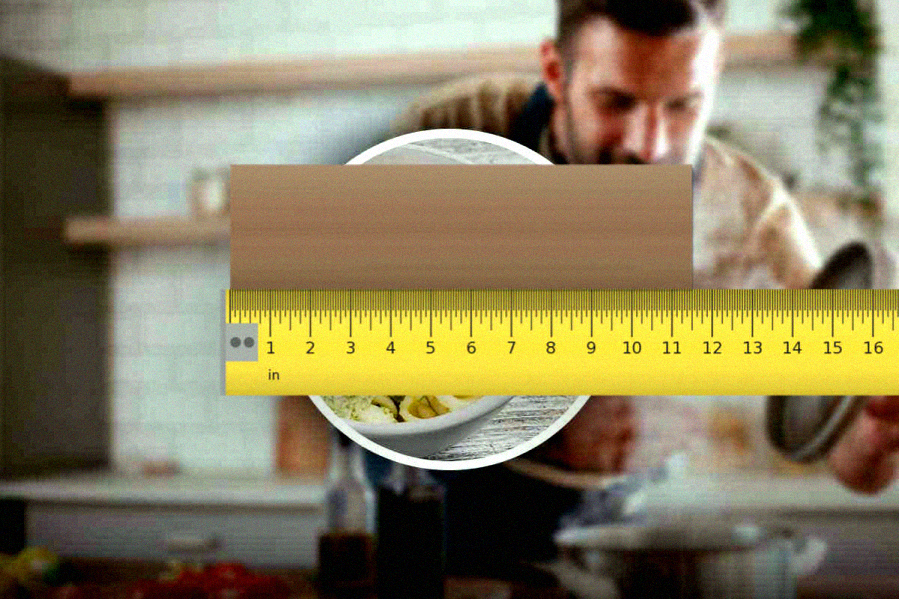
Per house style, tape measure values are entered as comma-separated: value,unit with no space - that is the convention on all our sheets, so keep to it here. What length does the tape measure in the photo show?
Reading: 11.5,in
